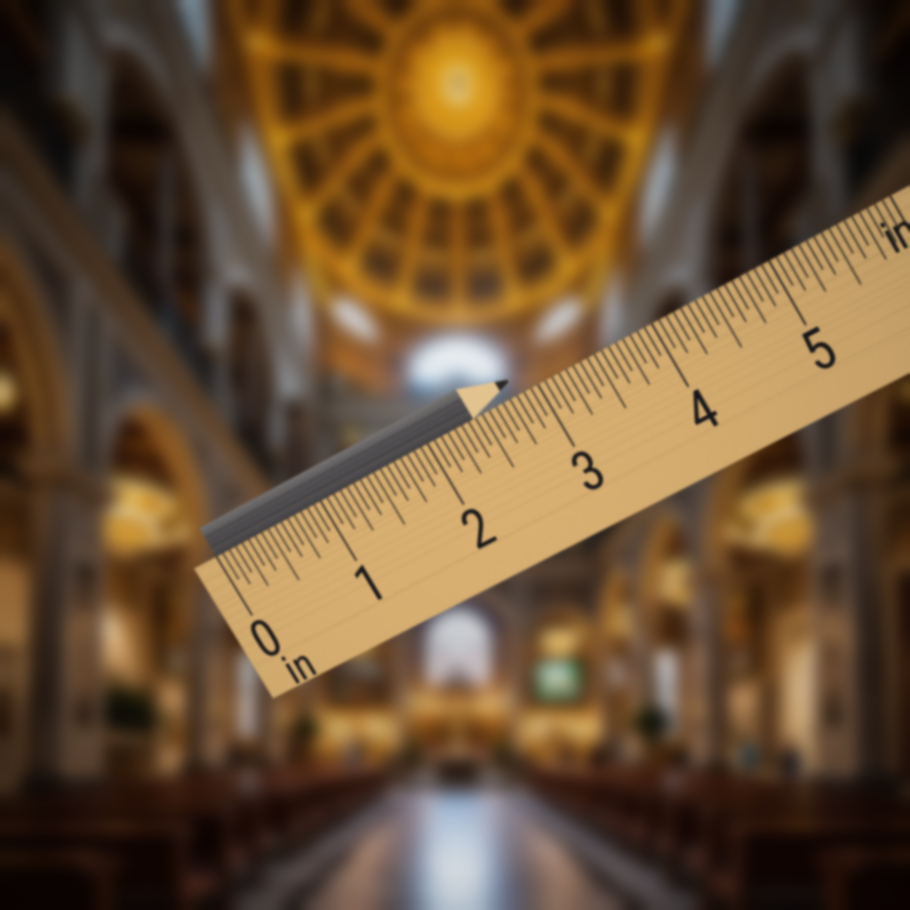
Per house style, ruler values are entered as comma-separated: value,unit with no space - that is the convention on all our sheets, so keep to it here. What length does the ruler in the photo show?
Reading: 2.8125,in
